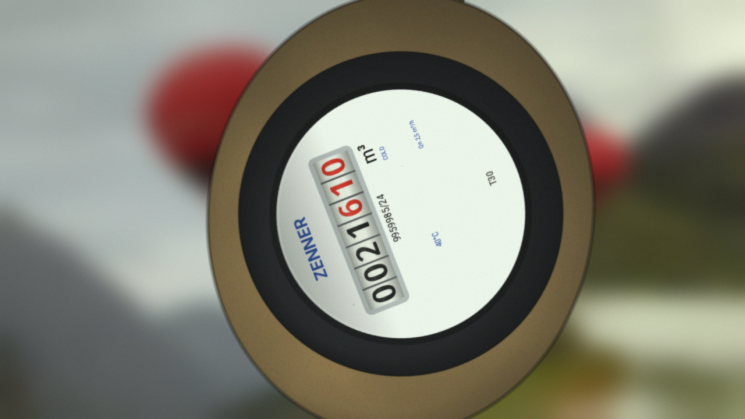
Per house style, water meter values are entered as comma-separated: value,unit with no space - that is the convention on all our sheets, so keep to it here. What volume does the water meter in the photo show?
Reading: 21.610,m³
